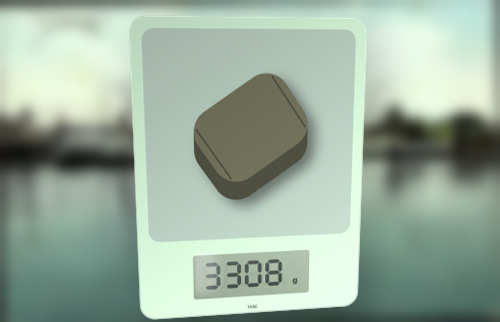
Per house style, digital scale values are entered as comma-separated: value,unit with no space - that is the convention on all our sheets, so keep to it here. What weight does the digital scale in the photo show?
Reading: 3308,g
